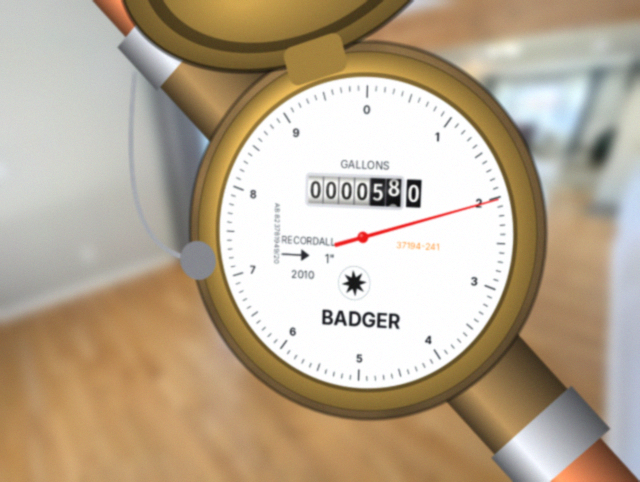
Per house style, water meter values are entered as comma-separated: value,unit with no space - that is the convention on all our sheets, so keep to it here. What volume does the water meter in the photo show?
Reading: 582.0,gal
